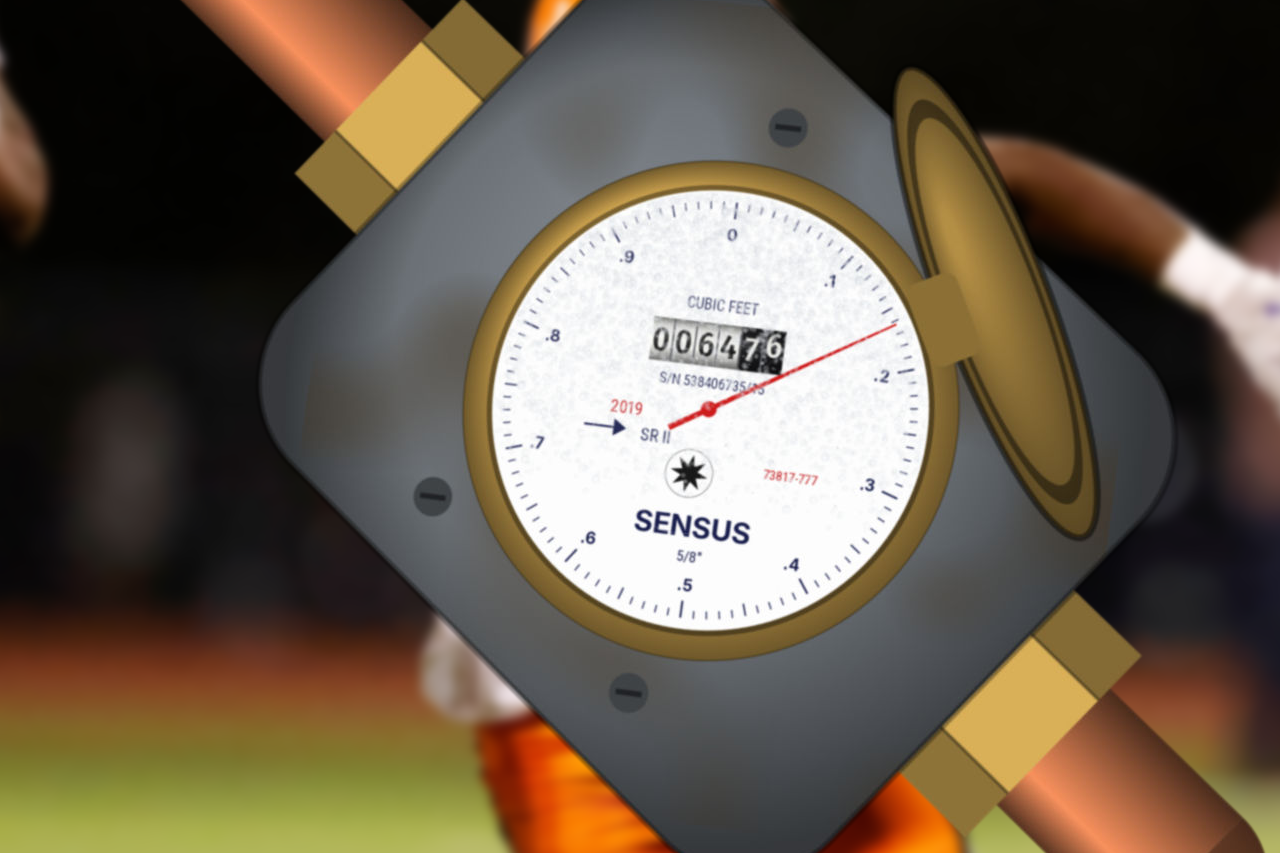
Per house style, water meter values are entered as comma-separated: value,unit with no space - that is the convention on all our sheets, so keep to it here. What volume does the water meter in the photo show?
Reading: 6476.16,ft³
